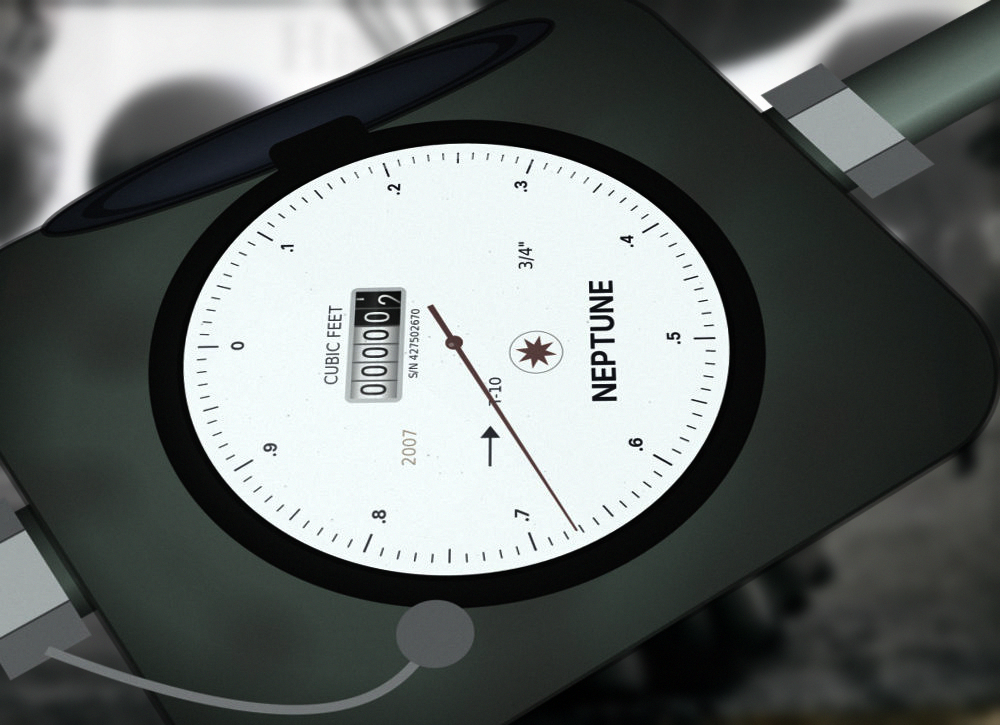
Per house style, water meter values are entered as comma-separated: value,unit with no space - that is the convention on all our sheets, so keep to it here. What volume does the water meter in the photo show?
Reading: 1.67,ft³
